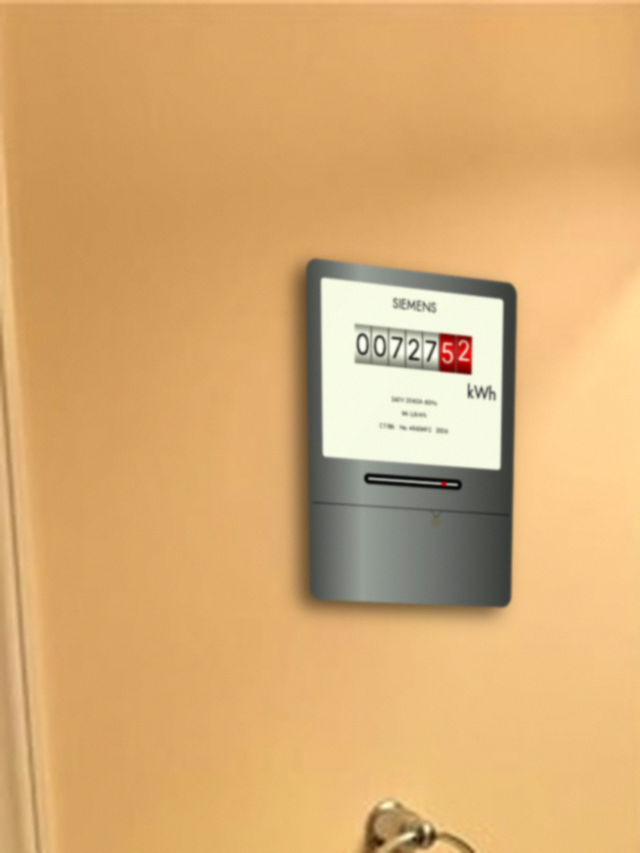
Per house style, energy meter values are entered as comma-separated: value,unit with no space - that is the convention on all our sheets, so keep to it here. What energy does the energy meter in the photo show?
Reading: 727.52,kWh
